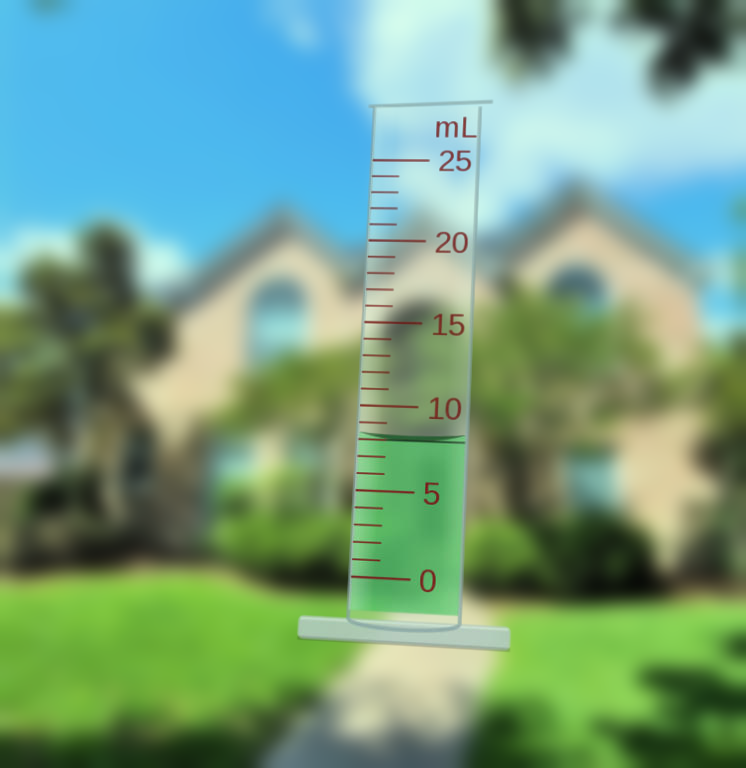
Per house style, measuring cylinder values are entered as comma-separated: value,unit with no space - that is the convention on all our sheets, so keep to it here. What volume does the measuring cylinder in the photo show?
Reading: 8,mL
